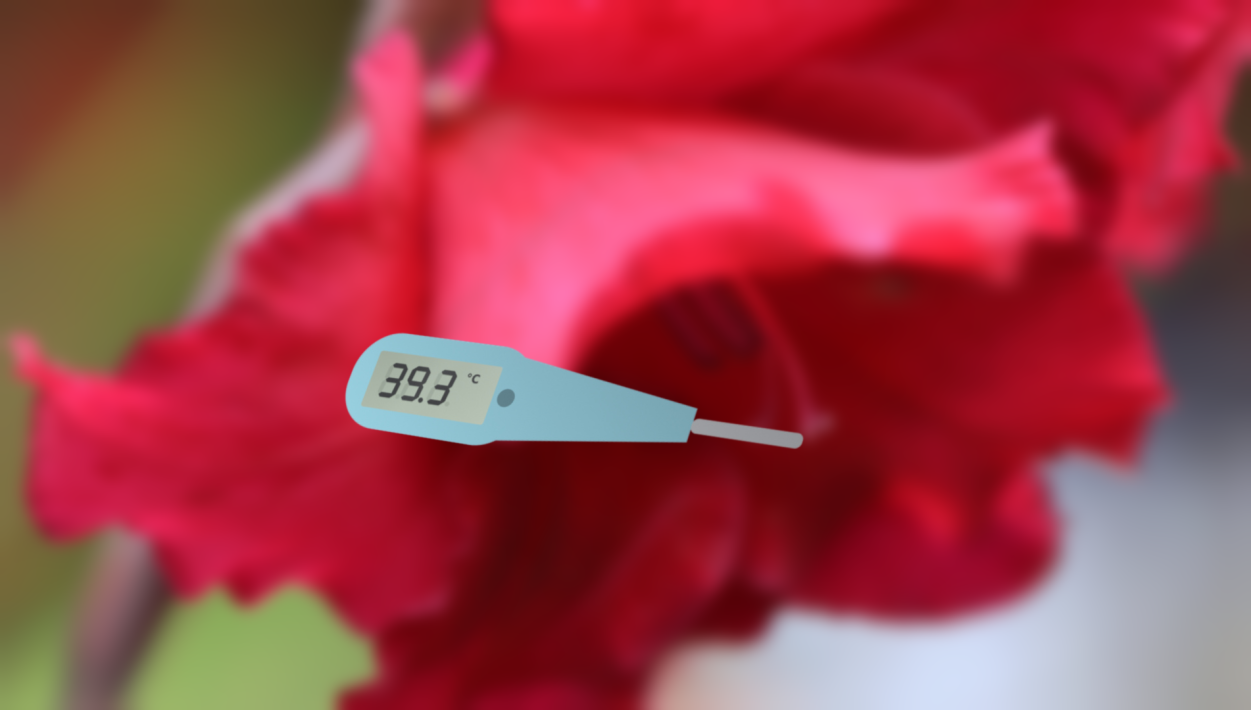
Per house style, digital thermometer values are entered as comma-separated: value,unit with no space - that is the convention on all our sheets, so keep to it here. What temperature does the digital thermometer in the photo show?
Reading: 39.3,°C
